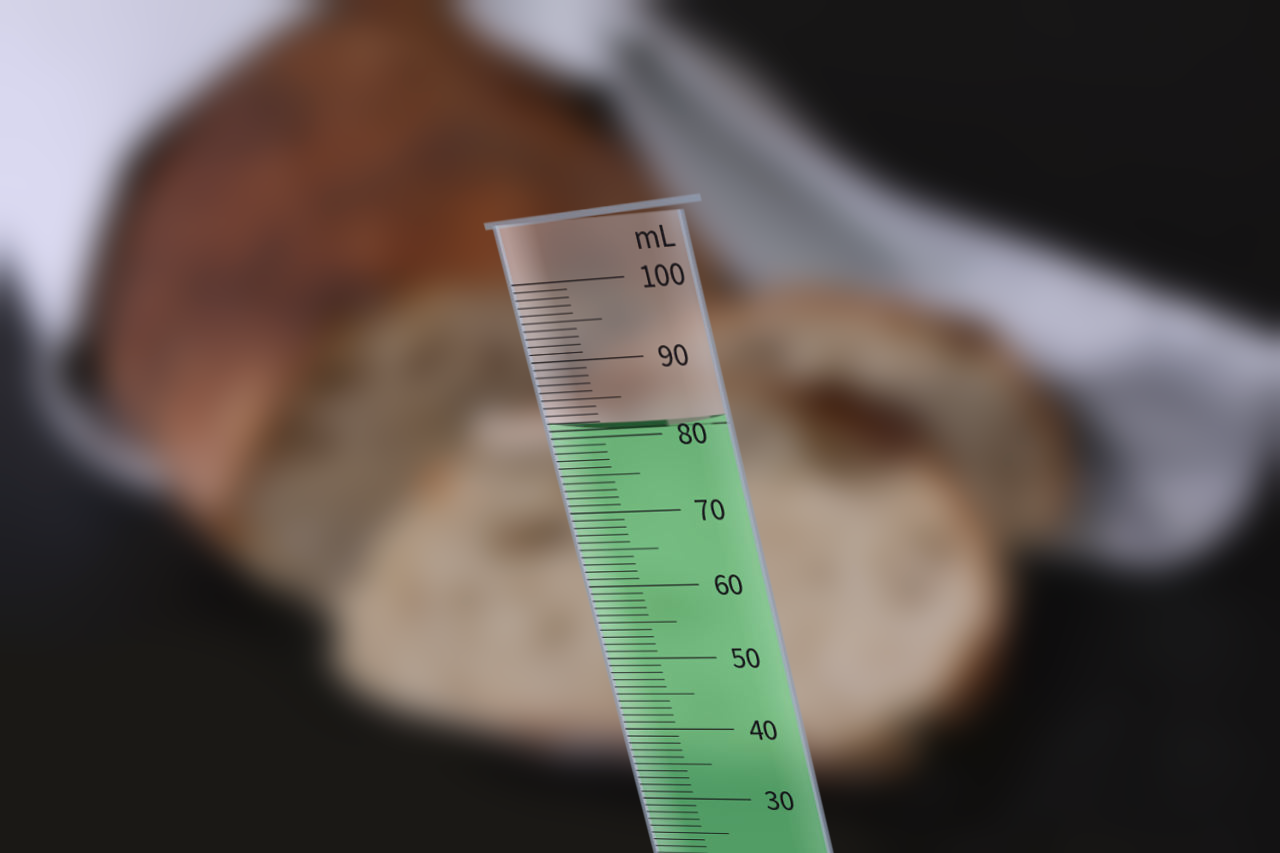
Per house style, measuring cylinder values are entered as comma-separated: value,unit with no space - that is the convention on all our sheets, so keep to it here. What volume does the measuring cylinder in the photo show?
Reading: 81,mL
